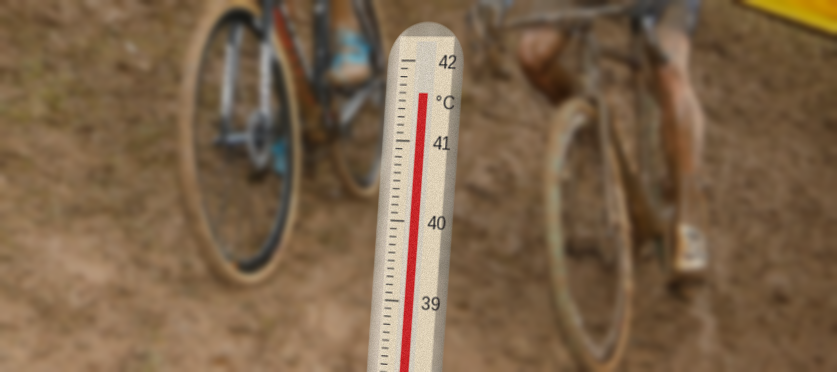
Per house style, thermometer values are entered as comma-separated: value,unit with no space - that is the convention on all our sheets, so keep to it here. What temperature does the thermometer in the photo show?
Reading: 41.6,°C
